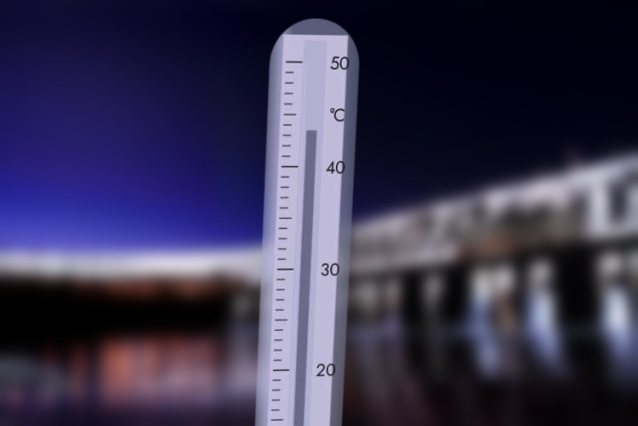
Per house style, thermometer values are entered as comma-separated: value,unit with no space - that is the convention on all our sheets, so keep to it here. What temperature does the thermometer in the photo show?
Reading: 43.5,°C
